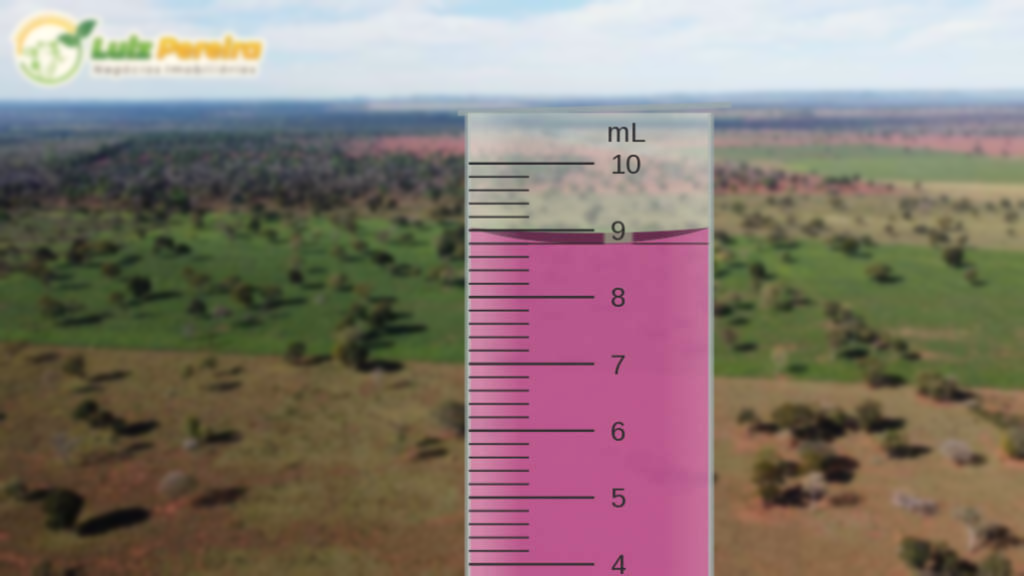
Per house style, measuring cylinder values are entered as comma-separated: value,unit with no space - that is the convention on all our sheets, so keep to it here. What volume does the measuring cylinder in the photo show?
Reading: 8.8,mL
